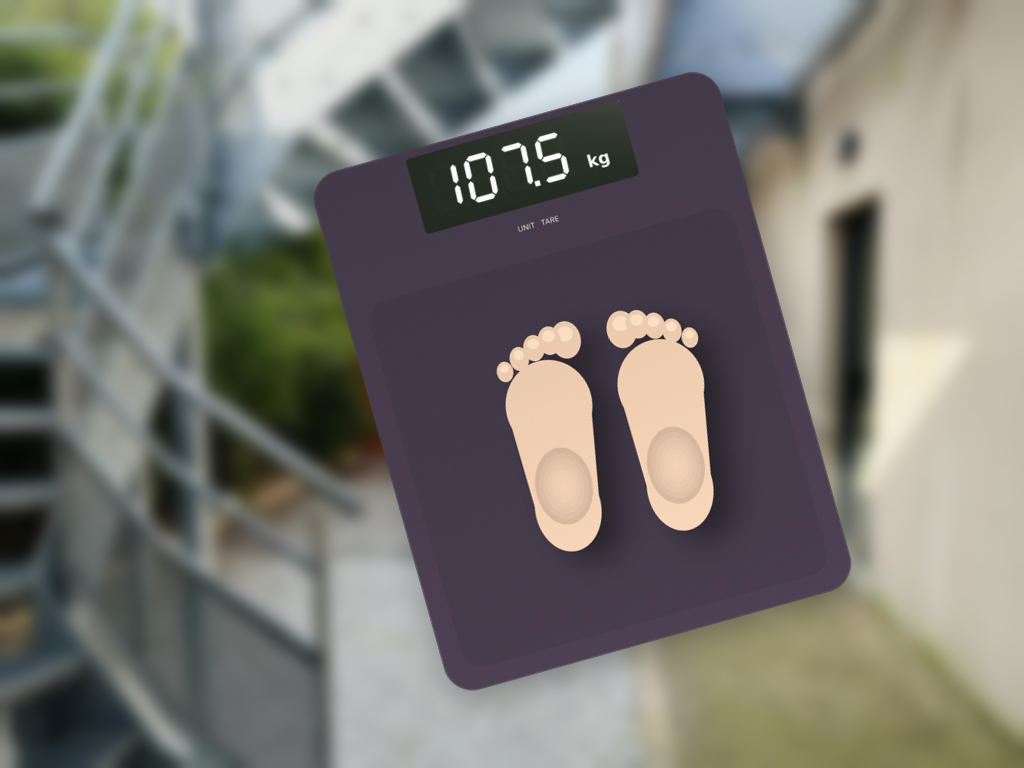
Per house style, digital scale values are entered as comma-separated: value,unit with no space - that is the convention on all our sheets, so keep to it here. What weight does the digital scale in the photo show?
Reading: 107.5,kg
